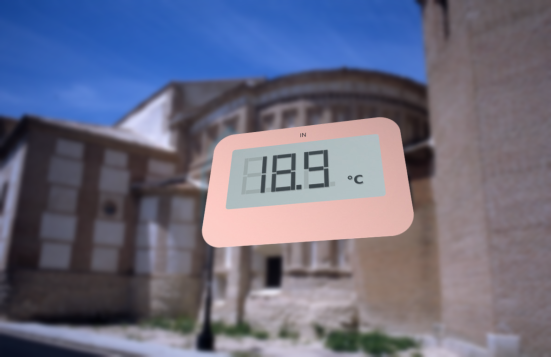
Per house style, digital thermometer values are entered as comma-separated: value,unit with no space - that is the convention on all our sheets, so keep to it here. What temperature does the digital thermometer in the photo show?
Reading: 18.9,°C
